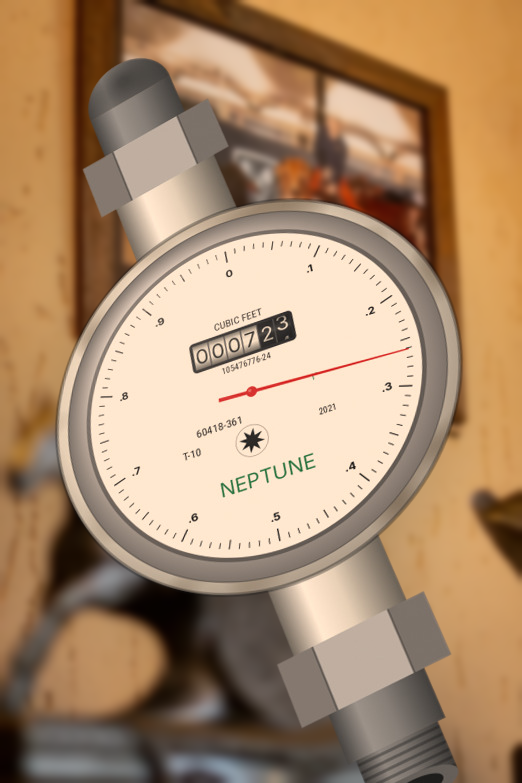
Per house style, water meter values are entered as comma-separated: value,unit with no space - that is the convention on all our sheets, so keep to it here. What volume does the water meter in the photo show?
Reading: 723.26,ft³
